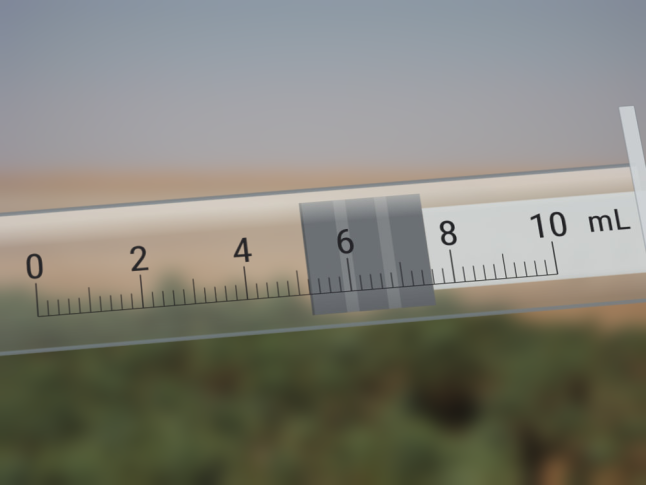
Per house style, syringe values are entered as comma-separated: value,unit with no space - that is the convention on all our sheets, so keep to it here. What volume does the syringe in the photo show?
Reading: 5.2,mL
